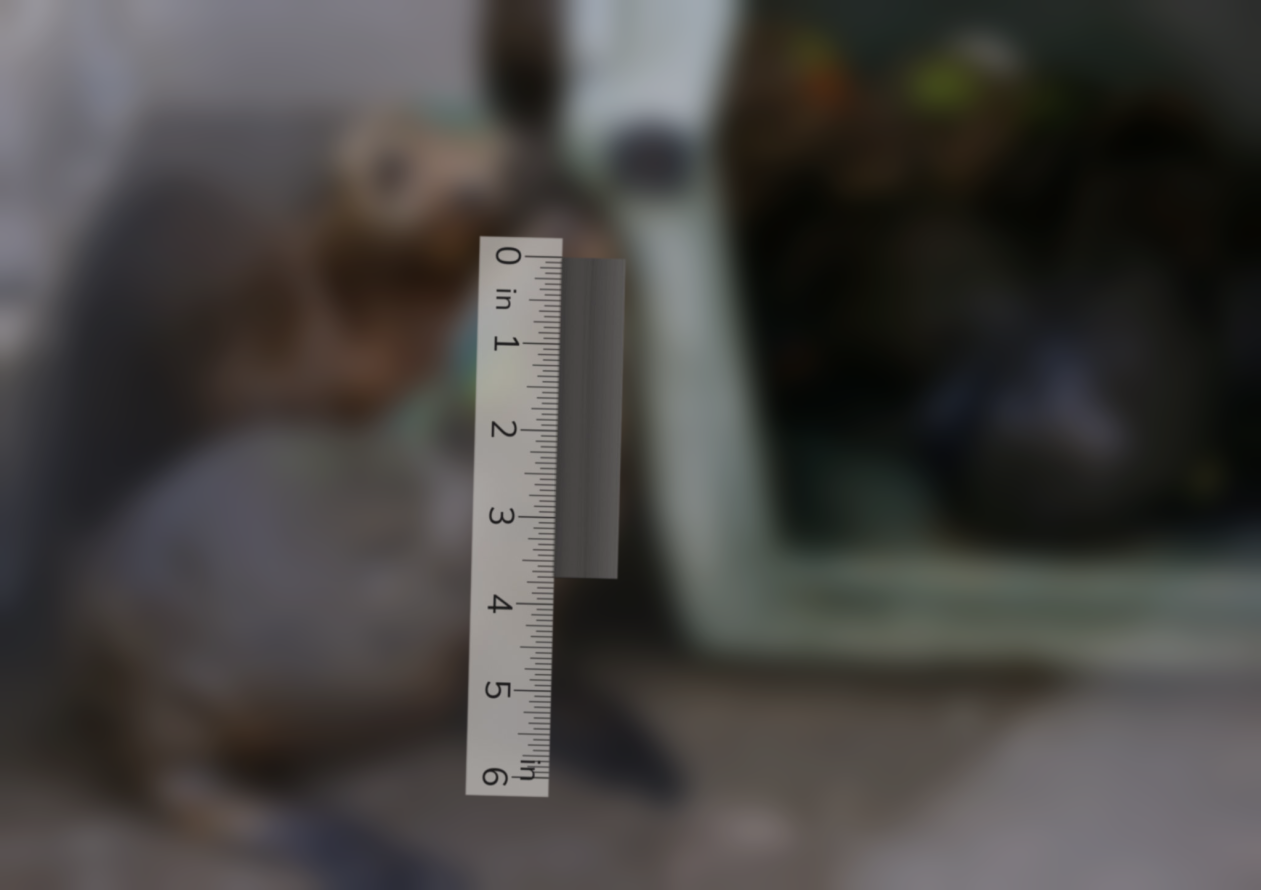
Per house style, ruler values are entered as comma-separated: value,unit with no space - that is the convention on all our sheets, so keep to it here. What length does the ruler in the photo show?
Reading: 3.6875,in
